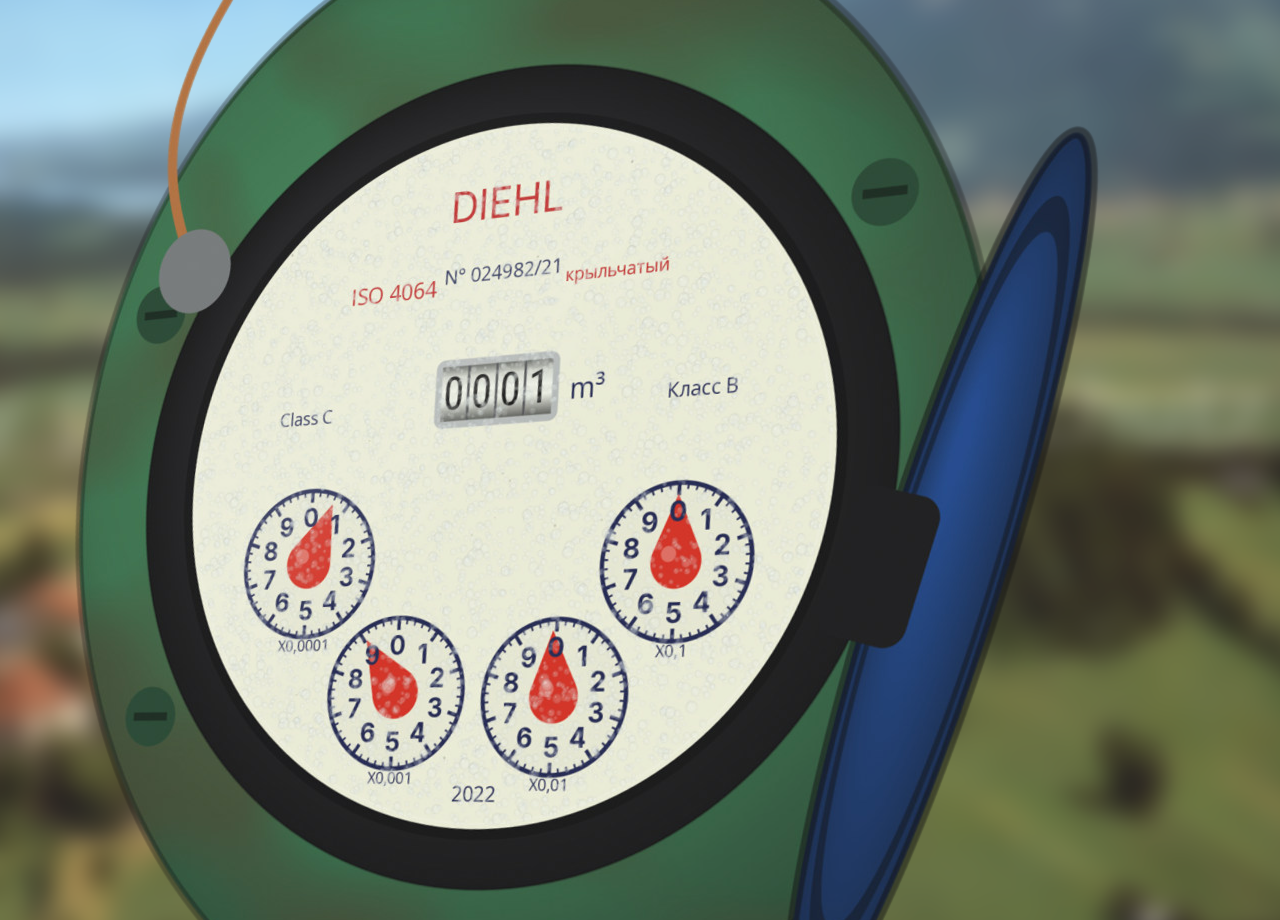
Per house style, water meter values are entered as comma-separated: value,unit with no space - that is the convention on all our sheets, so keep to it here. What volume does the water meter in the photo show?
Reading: 0.9990,m³
